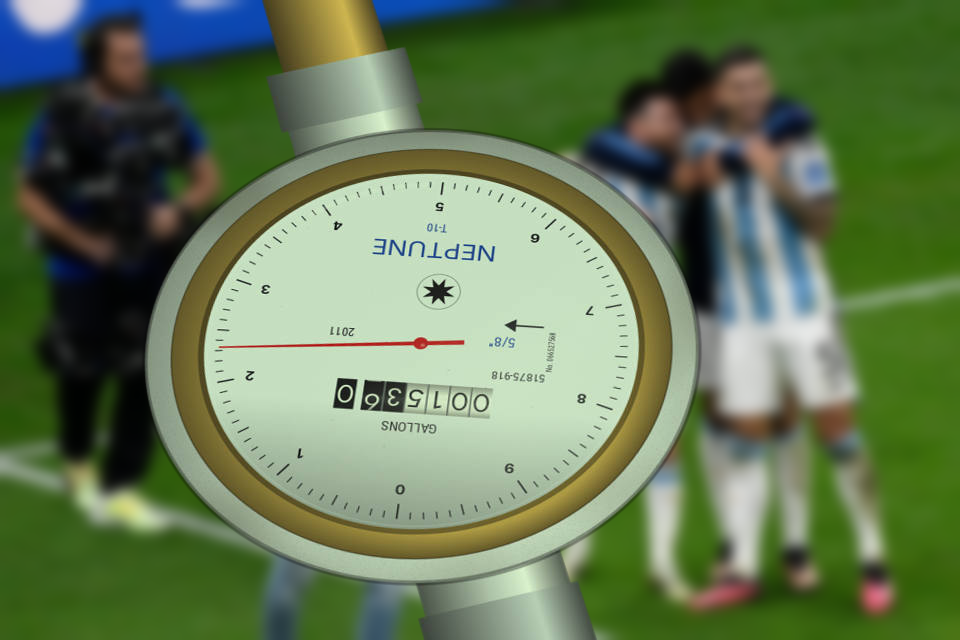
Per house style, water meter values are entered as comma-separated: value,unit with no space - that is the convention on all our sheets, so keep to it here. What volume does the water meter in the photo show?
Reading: 15362.3,gal
